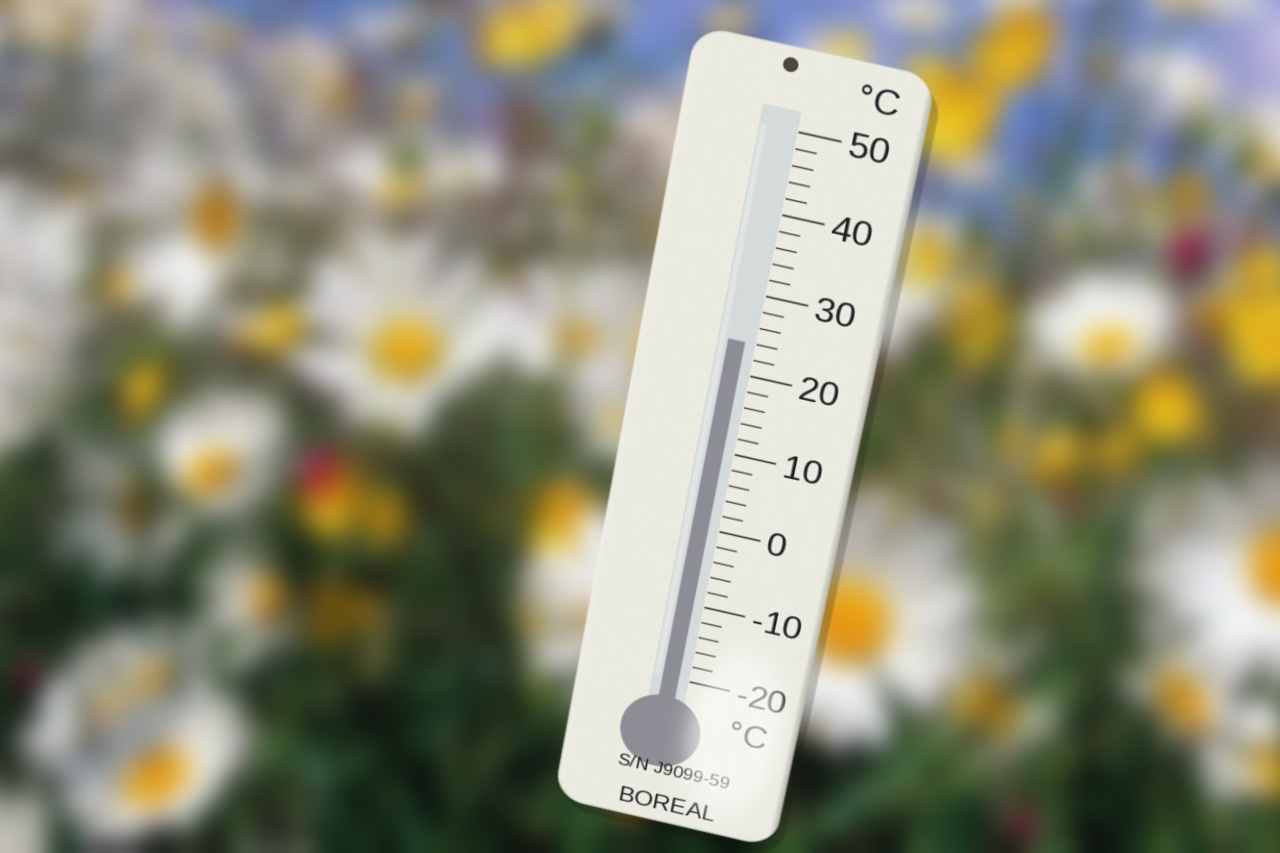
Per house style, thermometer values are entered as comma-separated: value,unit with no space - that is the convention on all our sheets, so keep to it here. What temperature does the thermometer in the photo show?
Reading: 24,°C
